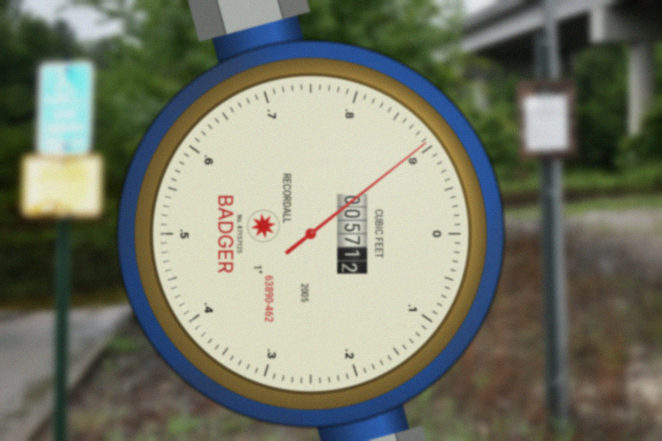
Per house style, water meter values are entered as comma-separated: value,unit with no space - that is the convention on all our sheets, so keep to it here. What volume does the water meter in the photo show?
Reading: 5711.89,ft³
